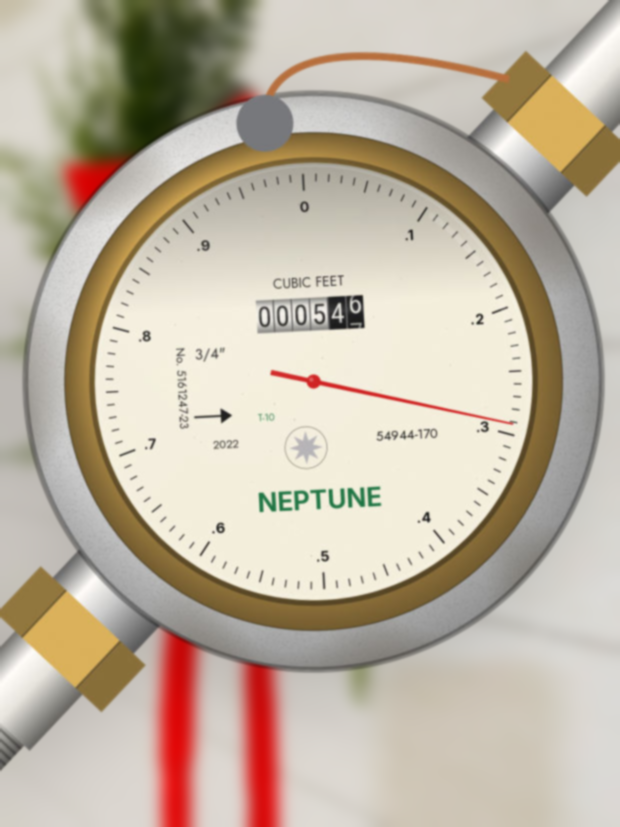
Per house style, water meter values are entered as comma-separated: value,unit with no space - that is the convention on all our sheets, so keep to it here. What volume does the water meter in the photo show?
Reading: 546.29,ft³
